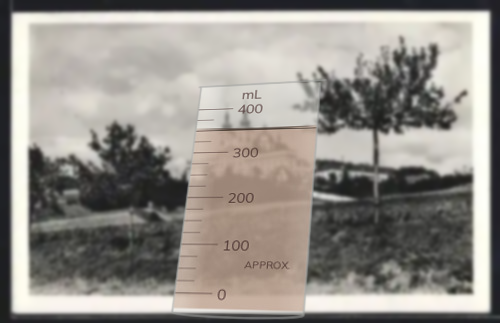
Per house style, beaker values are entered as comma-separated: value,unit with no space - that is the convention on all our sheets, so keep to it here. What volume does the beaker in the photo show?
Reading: 350,mL
